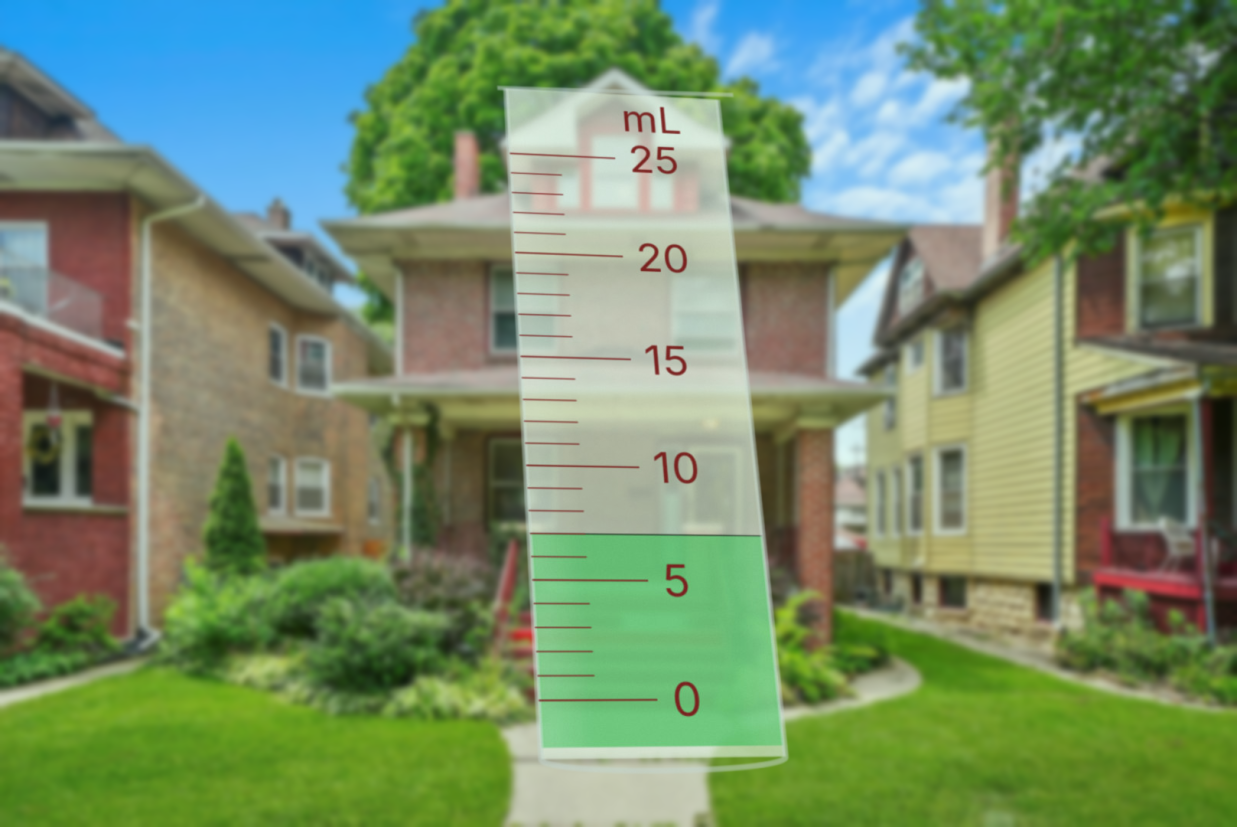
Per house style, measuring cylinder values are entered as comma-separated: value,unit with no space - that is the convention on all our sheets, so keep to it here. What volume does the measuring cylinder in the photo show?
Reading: 7,mL
